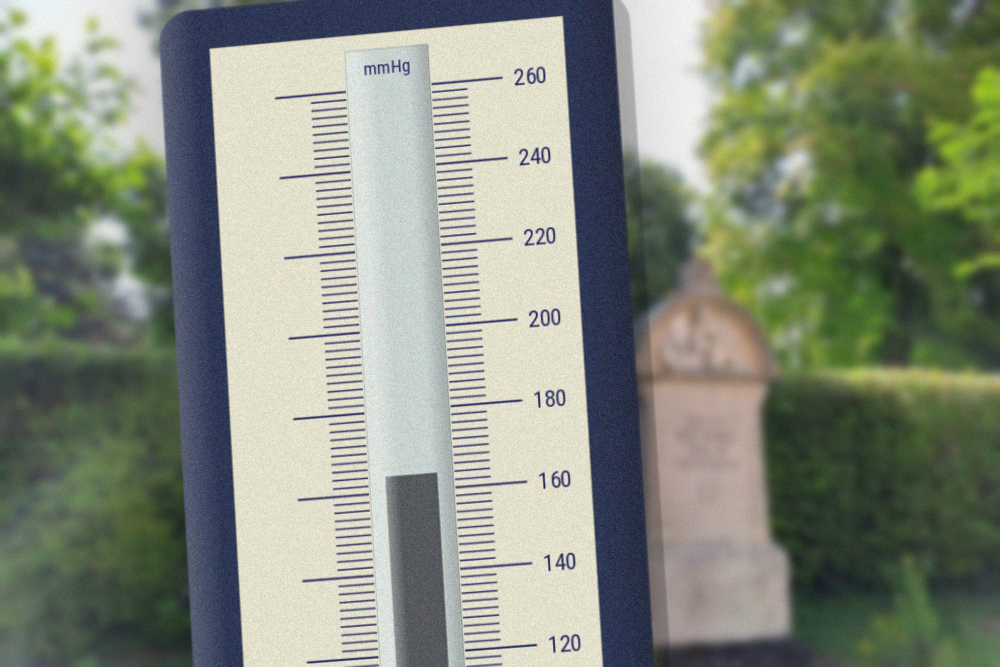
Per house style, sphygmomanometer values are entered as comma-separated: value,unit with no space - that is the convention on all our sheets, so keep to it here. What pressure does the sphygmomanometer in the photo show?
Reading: 164,mmHg
